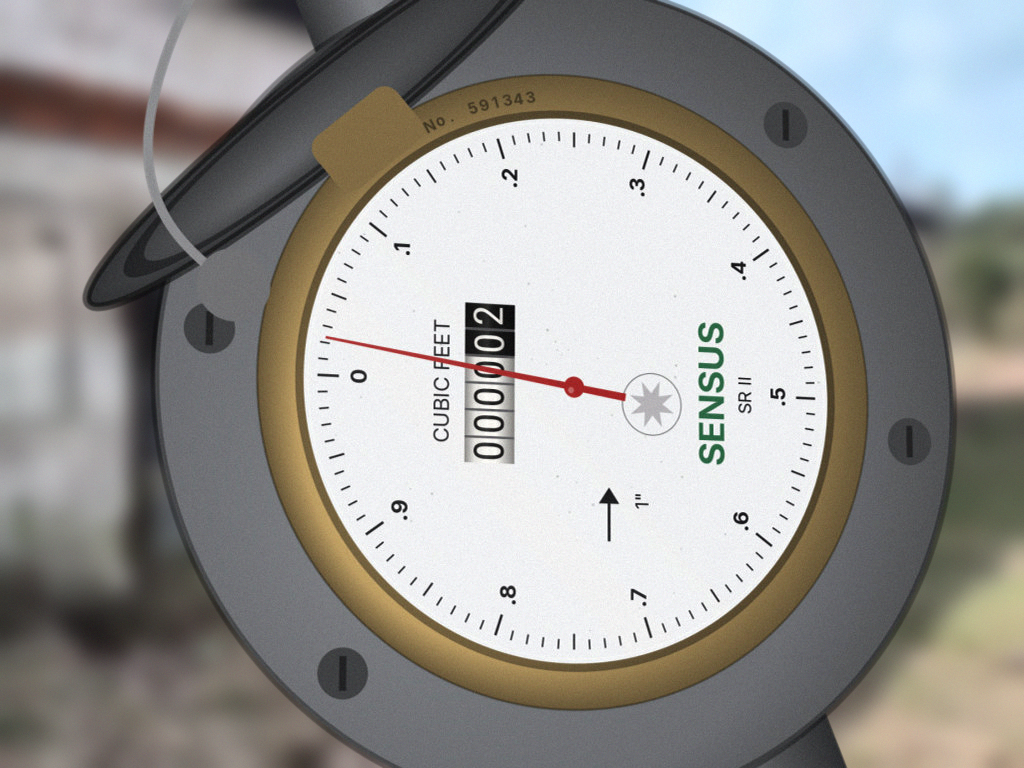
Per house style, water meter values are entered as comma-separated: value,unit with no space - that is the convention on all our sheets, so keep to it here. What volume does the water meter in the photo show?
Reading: 2.02,ft³
